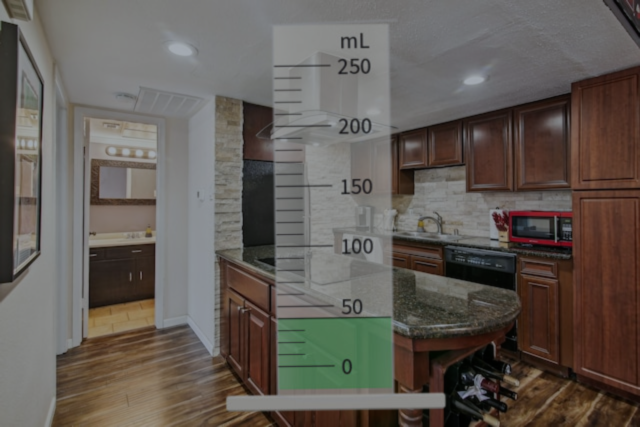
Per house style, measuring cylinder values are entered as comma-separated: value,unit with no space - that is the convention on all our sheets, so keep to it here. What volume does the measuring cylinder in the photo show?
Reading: 40,mL
